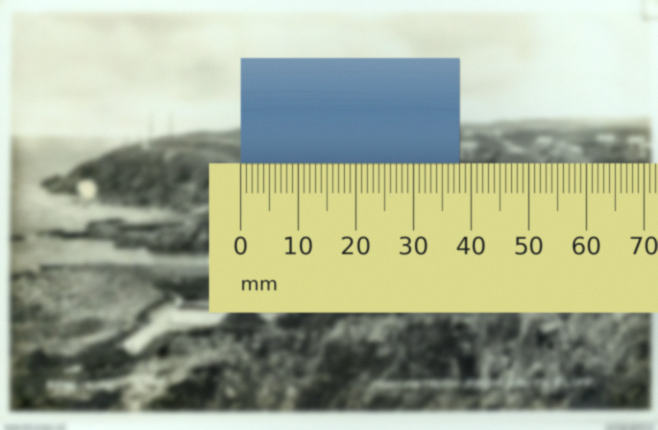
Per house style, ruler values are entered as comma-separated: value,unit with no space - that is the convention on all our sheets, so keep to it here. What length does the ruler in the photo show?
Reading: 38,mm
